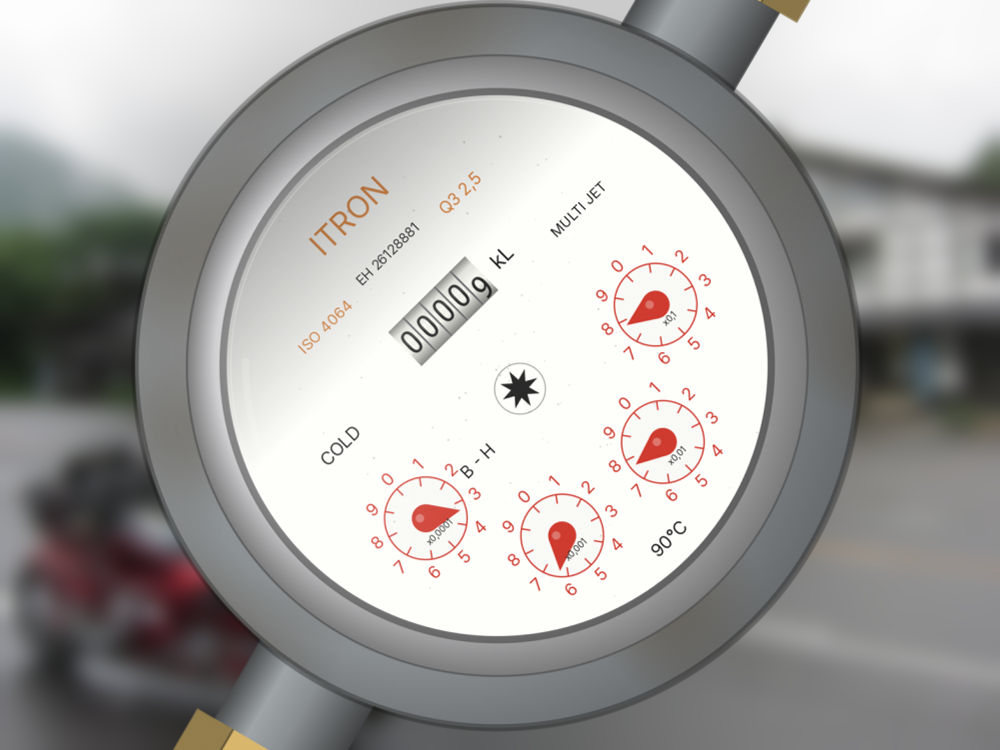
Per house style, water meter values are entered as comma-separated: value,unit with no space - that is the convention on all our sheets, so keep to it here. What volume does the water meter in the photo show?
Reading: 8.7763,kL
